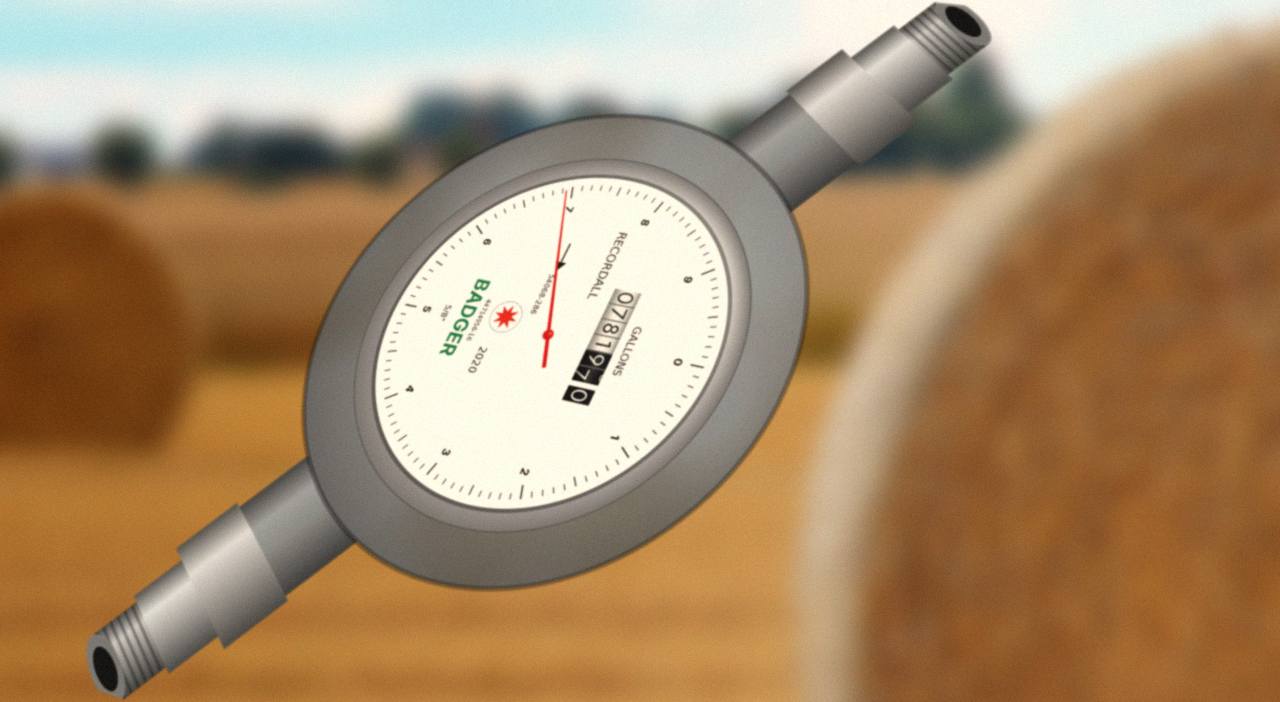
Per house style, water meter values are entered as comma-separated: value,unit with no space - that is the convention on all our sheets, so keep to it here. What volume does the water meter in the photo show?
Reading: 781966.9,gal
